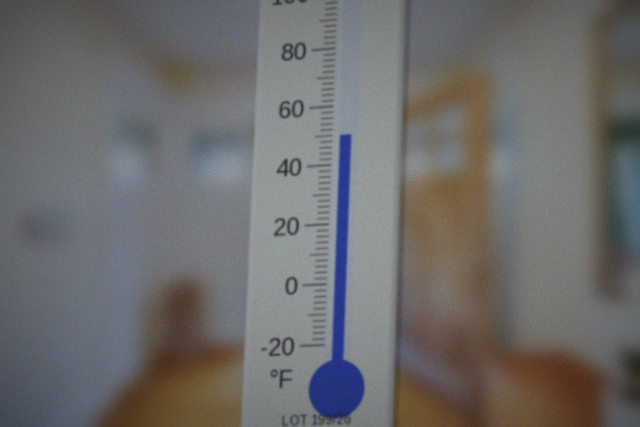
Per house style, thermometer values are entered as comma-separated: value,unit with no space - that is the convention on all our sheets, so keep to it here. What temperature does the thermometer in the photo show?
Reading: 50,°F
